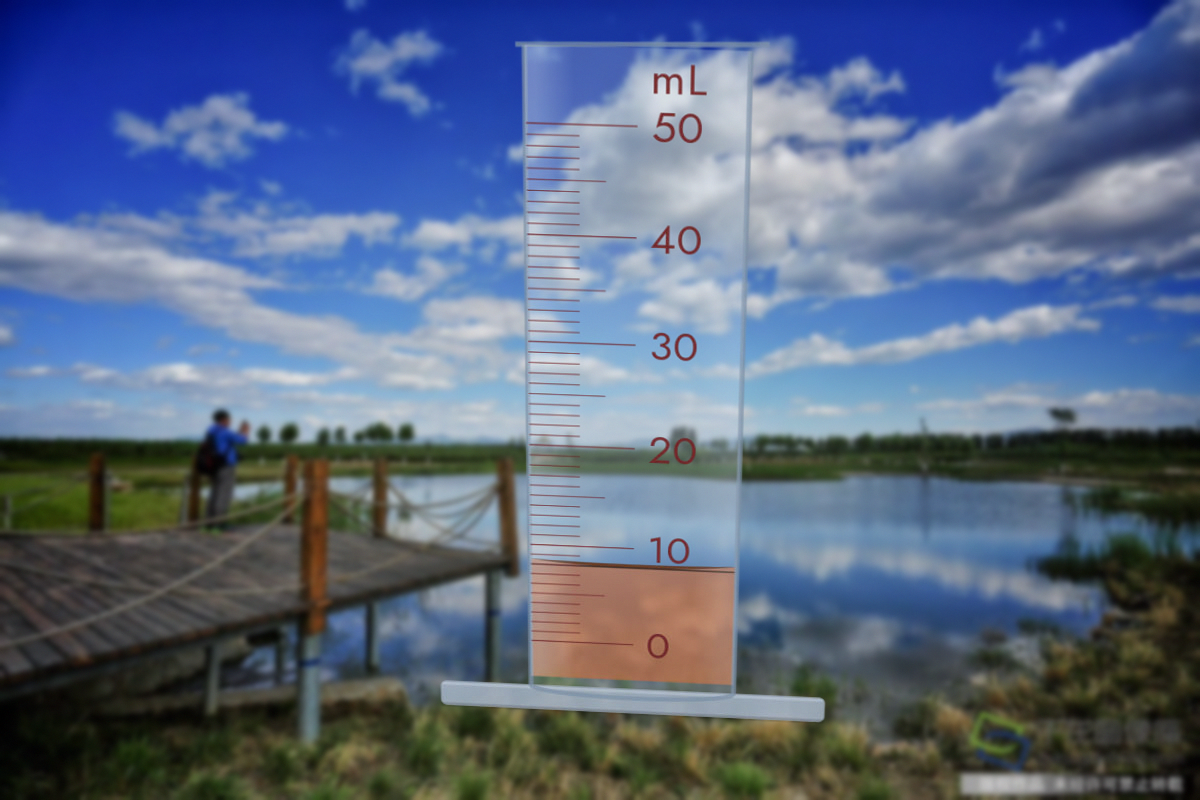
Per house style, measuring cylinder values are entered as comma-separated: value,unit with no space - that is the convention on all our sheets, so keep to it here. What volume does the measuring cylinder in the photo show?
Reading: 8,mL
